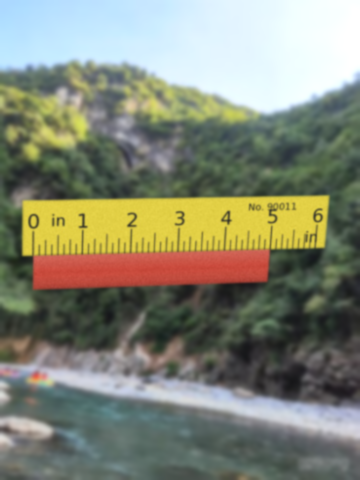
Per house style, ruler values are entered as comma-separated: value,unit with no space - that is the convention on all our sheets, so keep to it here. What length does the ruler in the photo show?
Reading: 5,in
